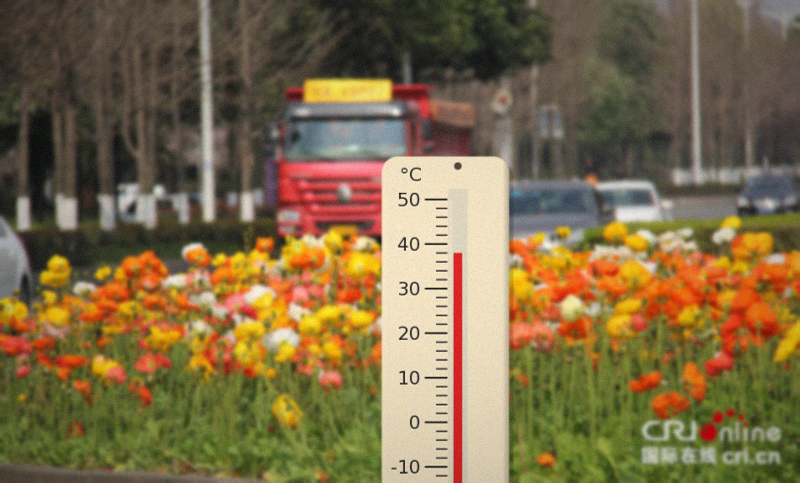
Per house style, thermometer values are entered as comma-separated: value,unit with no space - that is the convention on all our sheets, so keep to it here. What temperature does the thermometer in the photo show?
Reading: 38,°C
